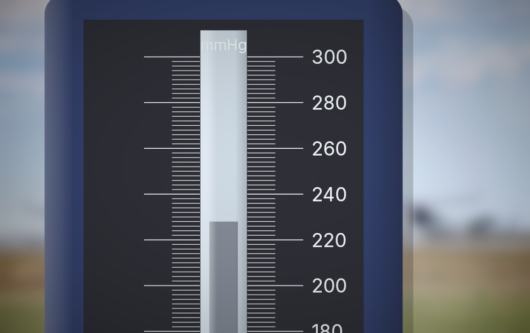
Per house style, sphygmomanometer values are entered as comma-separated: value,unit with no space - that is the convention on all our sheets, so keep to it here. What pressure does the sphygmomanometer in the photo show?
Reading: 228,mmHg
